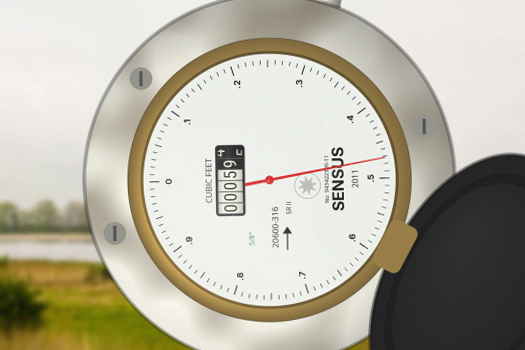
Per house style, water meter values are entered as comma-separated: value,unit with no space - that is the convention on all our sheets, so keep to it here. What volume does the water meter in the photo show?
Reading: 594.47,ft³
